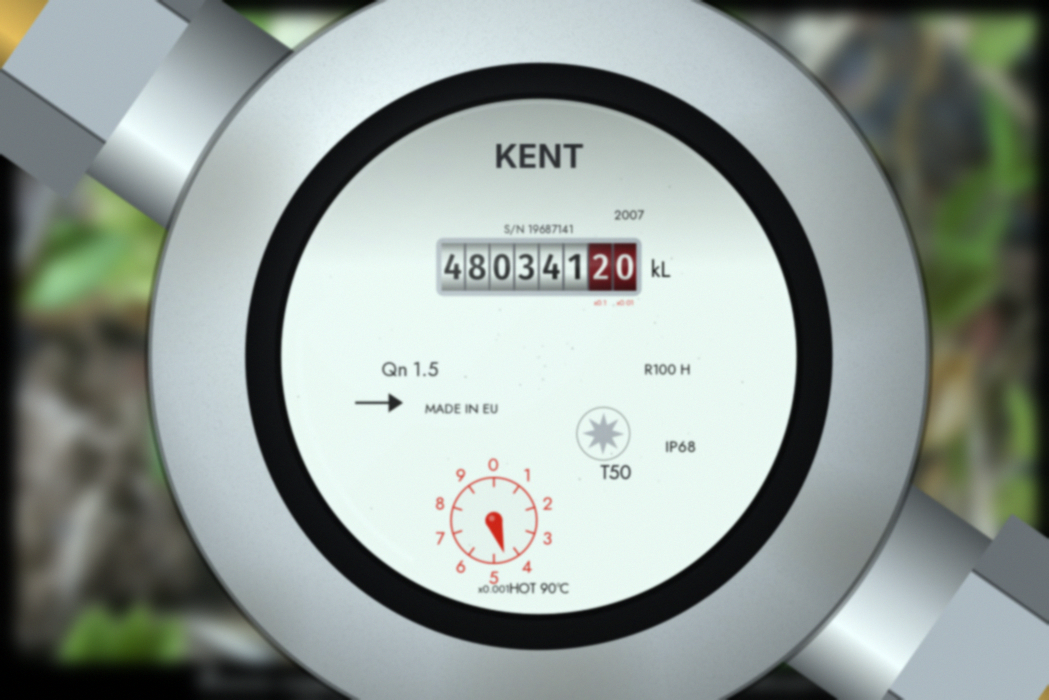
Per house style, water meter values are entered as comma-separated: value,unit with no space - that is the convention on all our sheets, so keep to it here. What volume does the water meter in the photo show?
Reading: 480341.204,kL
